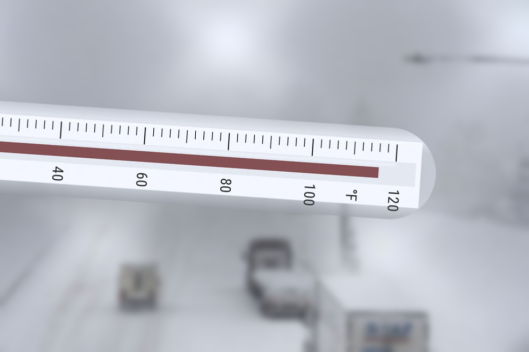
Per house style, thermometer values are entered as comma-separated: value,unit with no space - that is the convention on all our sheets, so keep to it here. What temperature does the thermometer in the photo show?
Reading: 116,°F
